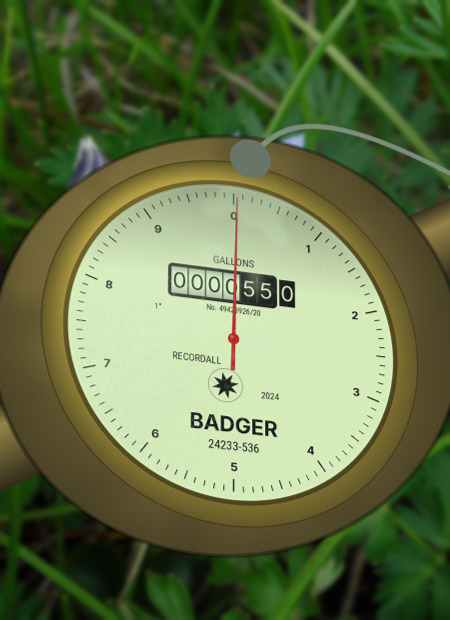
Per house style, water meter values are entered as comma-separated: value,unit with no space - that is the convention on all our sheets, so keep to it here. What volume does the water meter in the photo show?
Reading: 550.0,gal
